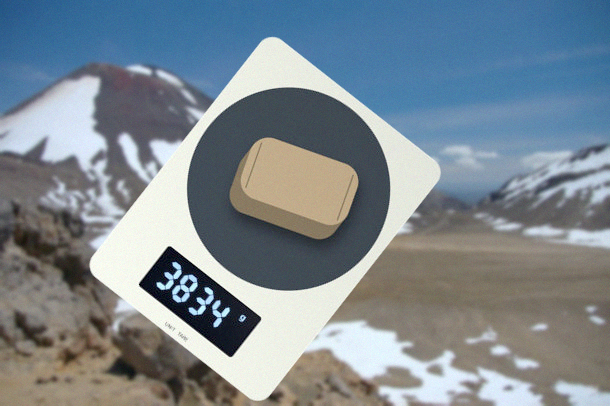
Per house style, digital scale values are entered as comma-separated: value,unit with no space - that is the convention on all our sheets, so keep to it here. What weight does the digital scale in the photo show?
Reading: 3834,g
